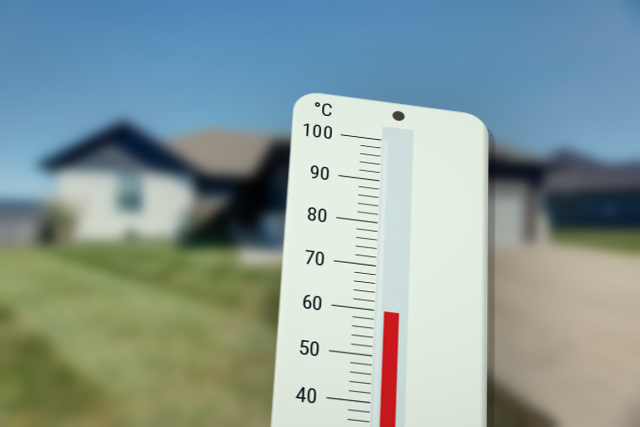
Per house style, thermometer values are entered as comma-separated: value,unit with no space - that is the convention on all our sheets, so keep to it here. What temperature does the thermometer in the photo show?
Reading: 60,°C
